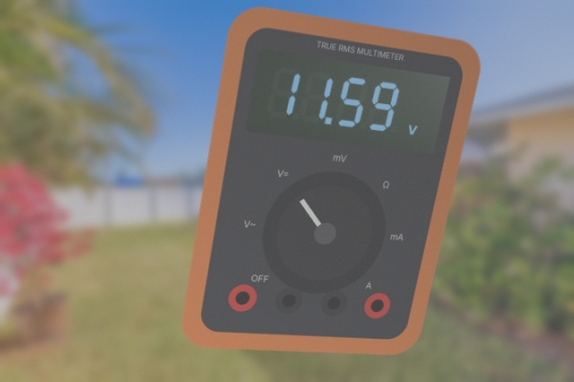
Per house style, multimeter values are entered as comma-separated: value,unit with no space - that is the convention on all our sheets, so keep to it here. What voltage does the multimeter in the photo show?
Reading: 11.59,V
